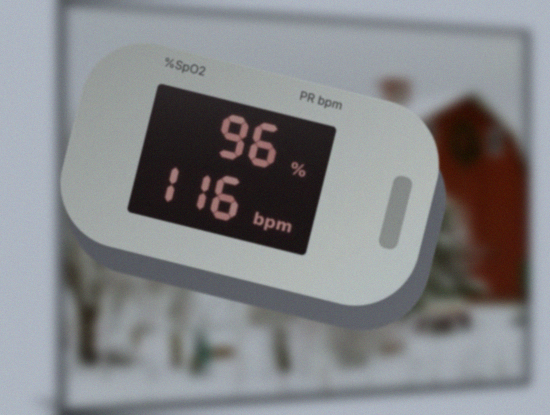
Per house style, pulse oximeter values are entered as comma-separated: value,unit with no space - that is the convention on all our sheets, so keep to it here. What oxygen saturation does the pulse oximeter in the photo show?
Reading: 96,%
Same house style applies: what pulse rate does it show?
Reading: 116,bpm
